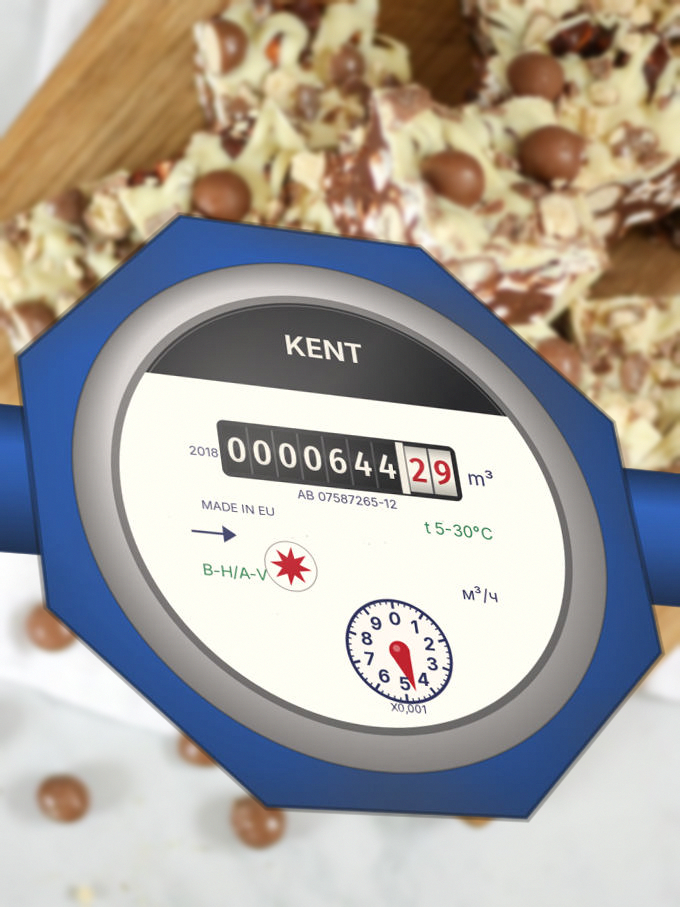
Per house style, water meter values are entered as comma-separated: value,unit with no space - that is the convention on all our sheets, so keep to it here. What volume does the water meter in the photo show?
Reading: 644.294,m³
